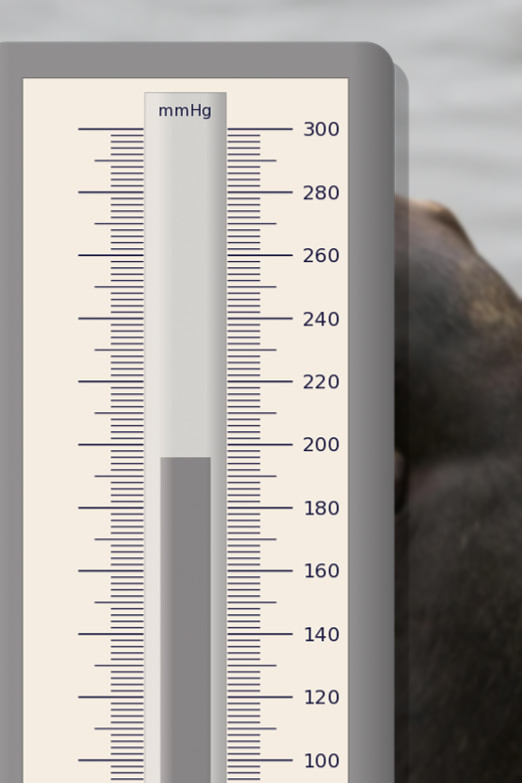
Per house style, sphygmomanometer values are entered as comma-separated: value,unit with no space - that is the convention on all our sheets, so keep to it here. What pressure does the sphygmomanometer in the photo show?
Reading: 196,mmHg
